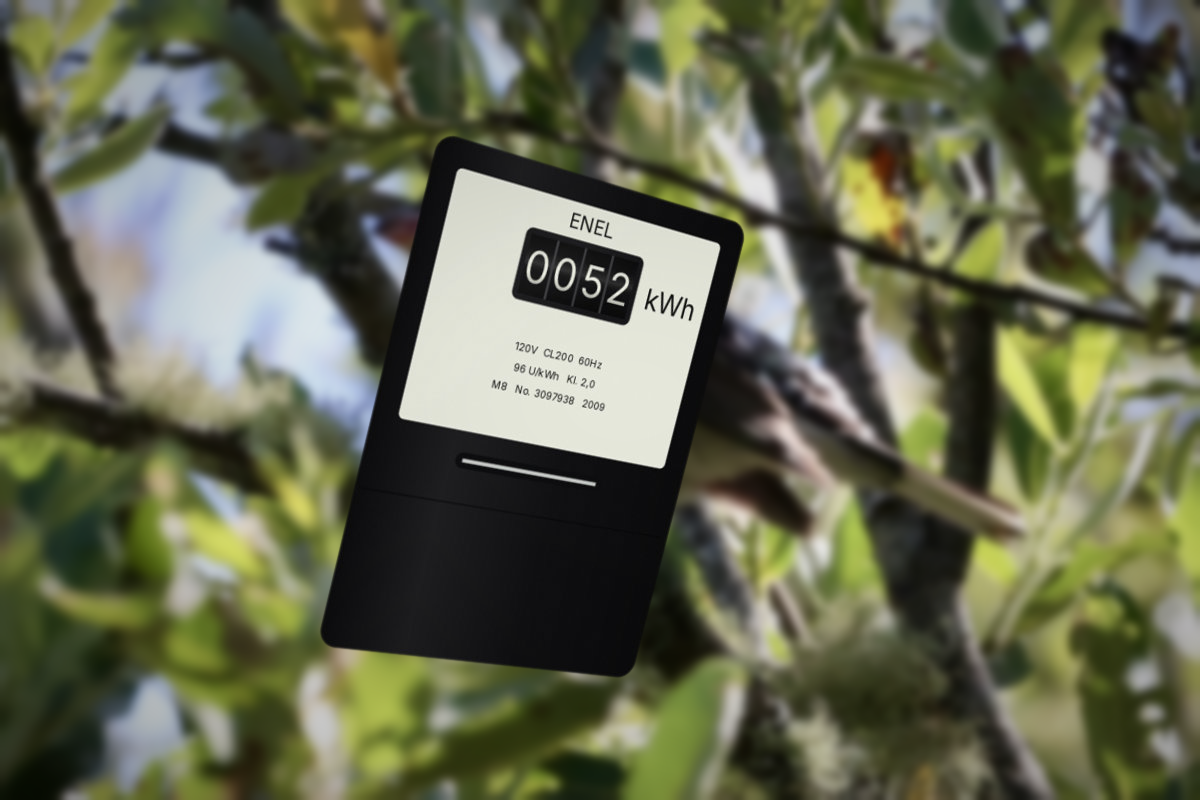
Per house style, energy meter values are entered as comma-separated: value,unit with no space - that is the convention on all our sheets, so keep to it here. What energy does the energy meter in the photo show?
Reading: 52,kWh
